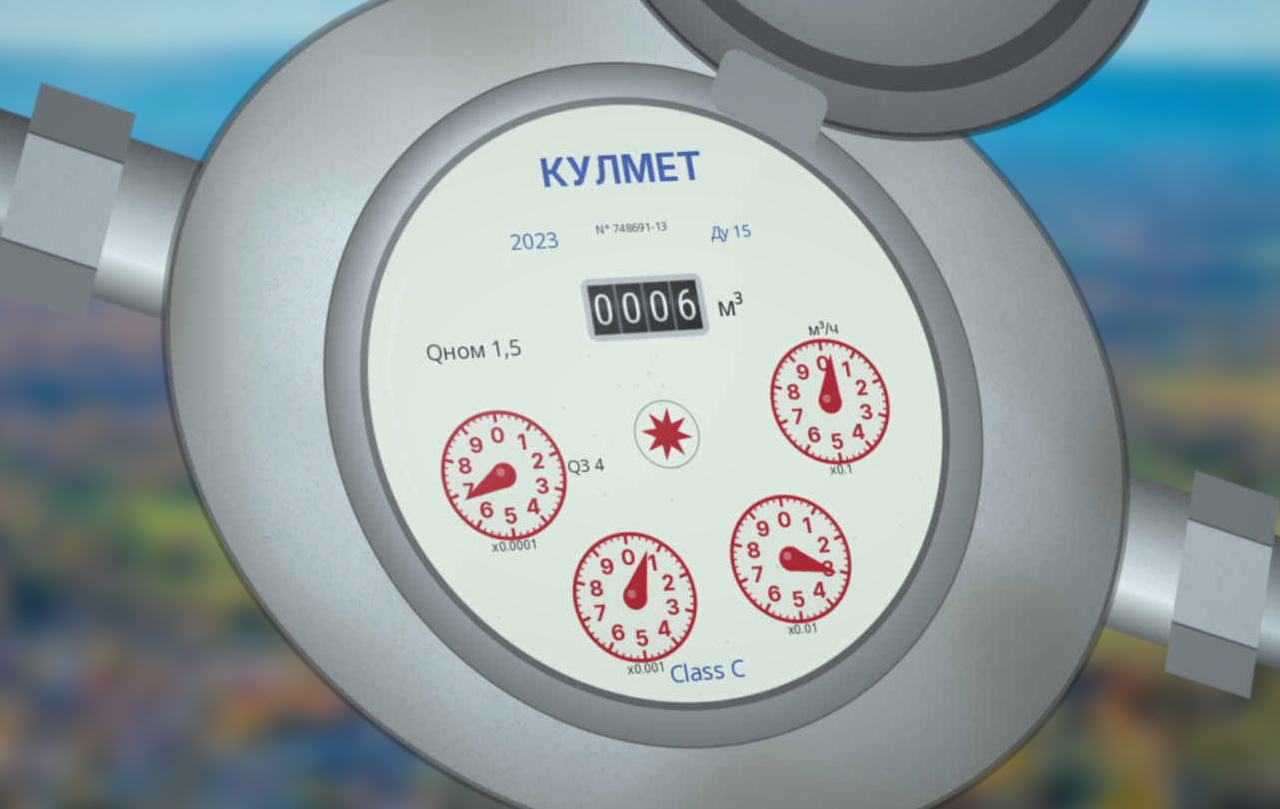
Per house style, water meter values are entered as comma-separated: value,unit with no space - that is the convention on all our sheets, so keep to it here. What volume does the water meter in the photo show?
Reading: 6.0306,m³
